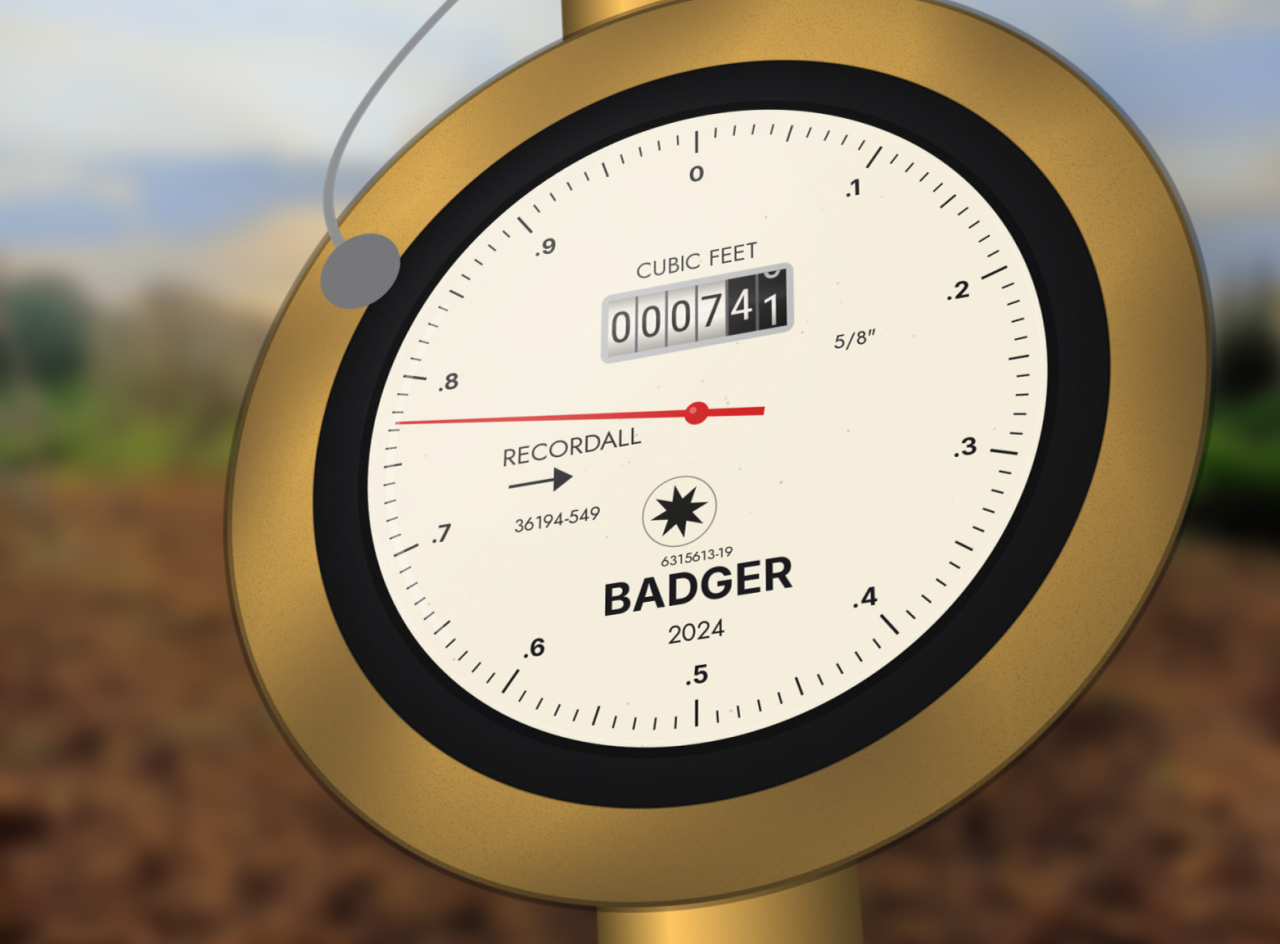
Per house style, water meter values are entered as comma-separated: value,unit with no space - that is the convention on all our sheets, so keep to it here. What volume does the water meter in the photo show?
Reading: 740.77,ft³
